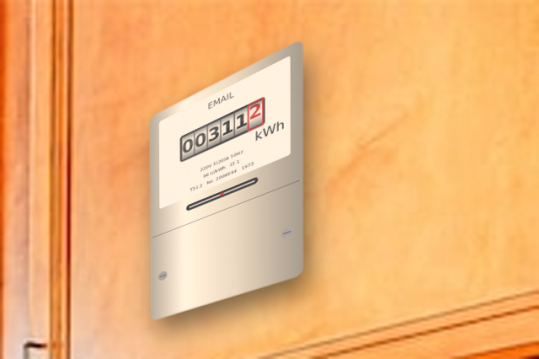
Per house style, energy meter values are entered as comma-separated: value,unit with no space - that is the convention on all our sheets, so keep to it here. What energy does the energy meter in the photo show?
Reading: 311.2,kWh
